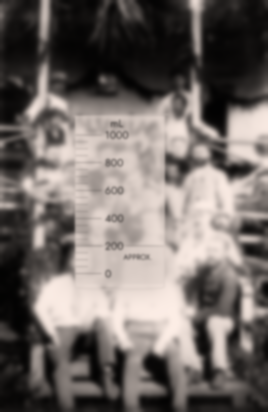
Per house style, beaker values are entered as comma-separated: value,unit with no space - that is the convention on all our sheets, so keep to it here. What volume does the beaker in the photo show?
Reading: 200,mL
